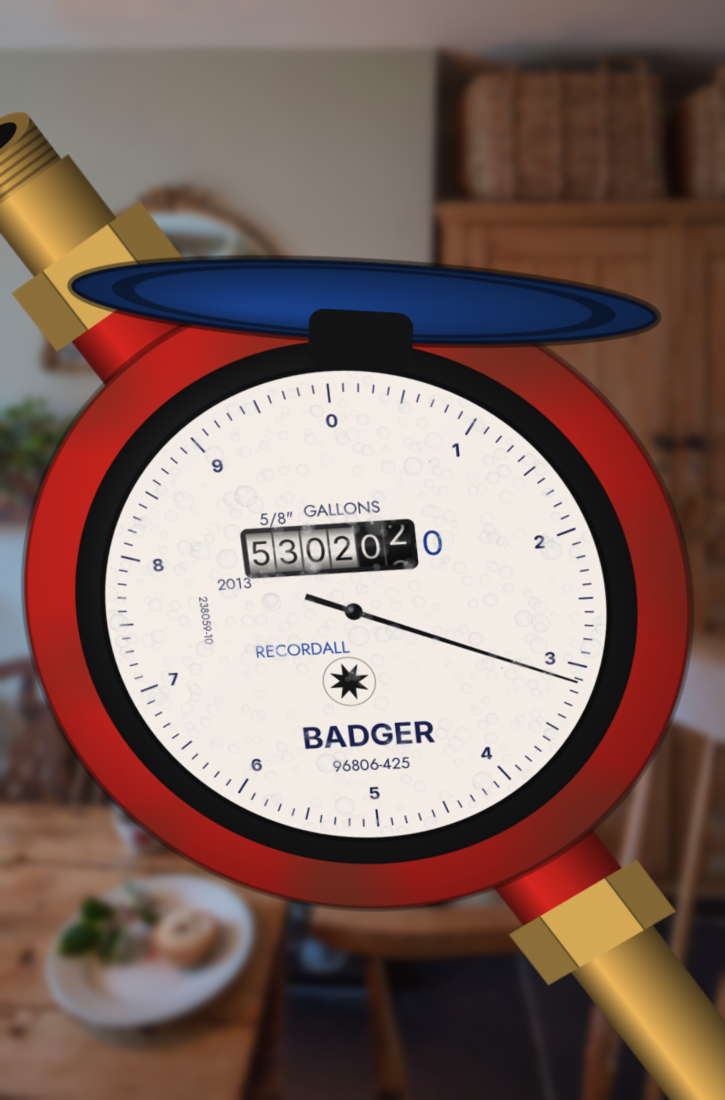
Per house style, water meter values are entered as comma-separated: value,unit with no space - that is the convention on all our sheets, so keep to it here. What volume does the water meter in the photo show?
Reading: 5302023.1,gal
